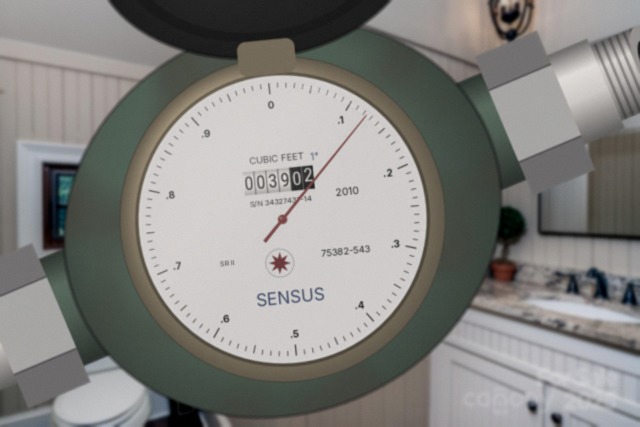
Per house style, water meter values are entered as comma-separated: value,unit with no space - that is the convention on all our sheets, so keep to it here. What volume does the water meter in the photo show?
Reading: 3902.12,ft³
